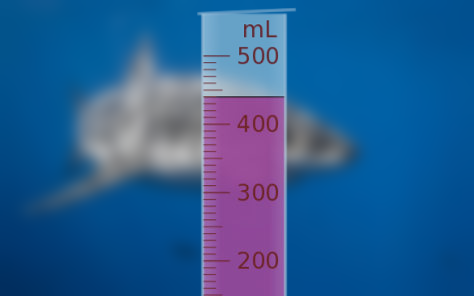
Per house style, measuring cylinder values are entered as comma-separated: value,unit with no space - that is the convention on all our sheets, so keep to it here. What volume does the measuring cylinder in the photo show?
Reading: 440,mL
